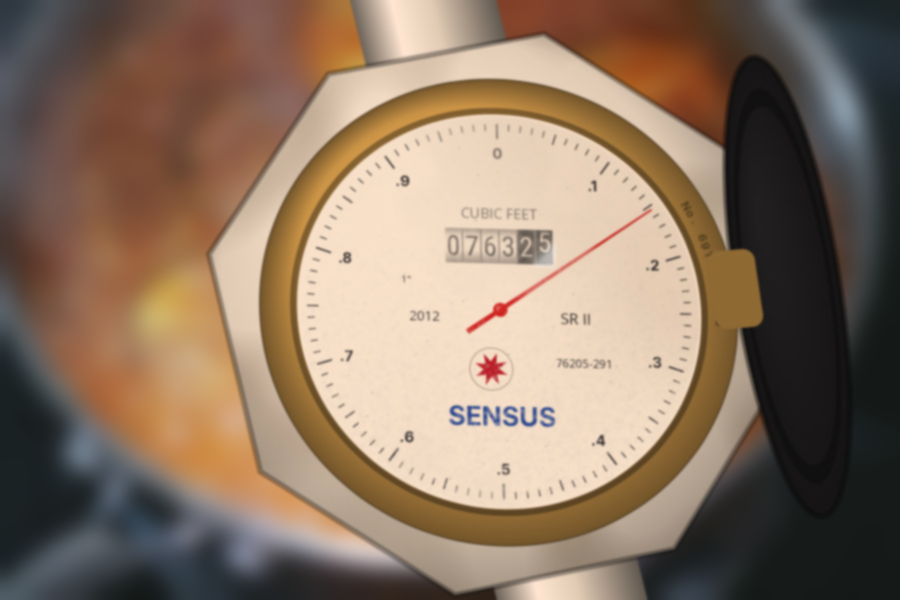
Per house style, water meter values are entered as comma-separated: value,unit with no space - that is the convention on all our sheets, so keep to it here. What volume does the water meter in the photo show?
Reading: 76325.15,ft³
